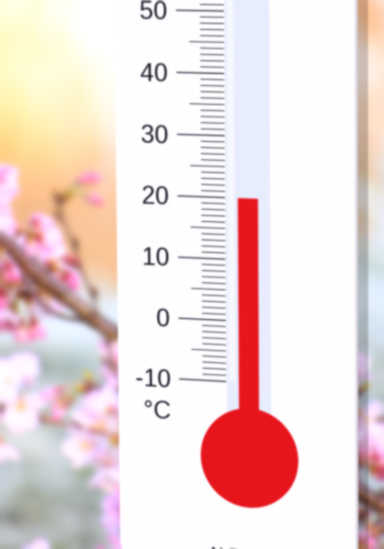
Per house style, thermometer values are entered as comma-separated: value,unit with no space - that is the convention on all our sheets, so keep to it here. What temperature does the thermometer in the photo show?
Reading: 20,°C
